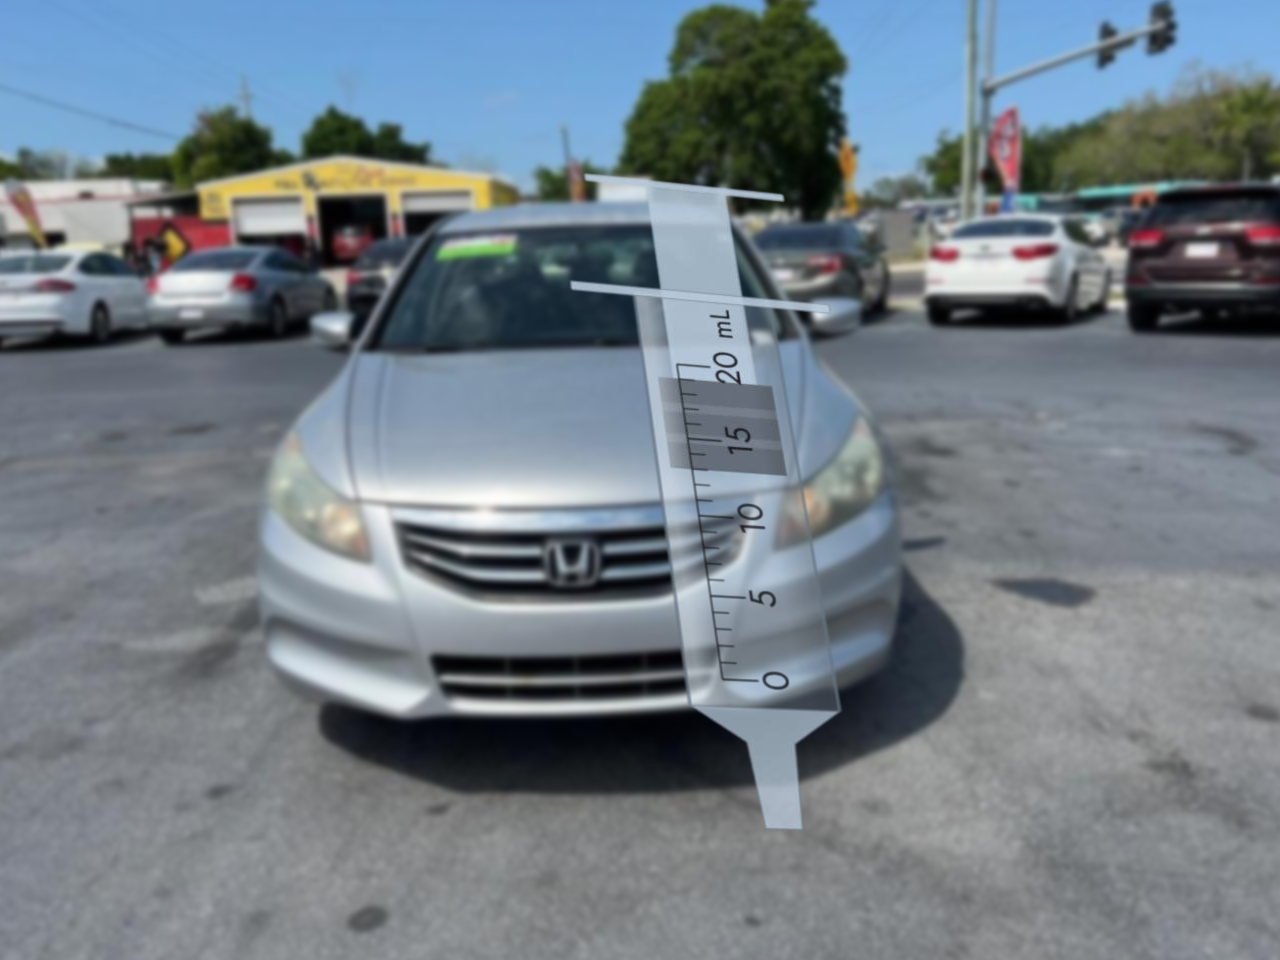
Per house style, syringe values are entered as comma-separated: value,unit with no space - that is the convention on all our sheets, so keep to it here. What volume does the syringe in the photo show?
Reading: 13,mL
